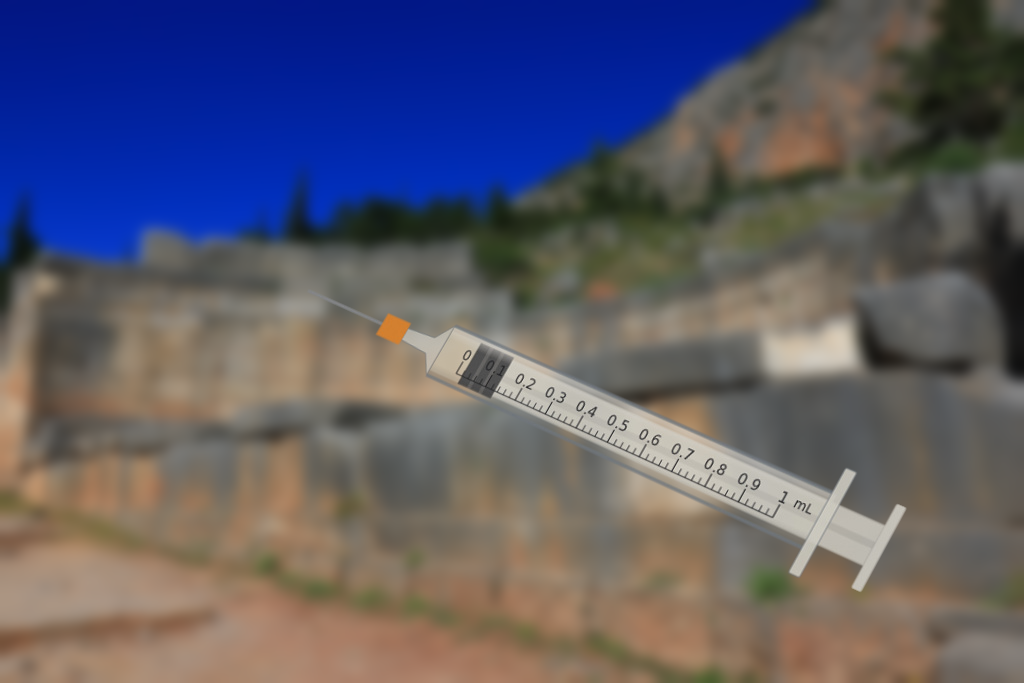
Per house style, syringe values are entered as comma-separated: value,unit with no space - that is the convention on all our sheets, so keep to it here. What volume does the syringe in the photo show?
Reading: 0.02,mL
